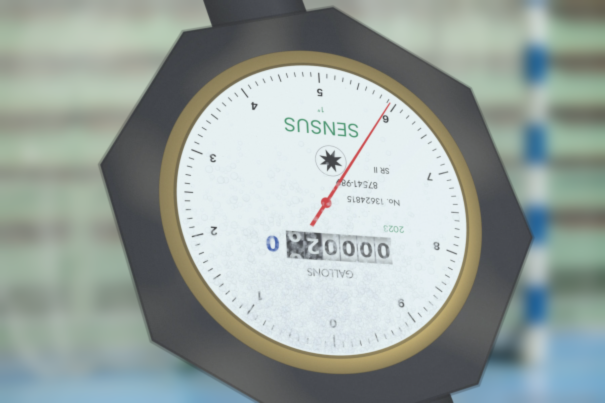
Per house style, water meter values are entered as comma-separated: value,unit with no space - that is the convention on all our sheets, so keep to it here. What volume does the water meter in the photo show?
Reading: 285.9,gal
